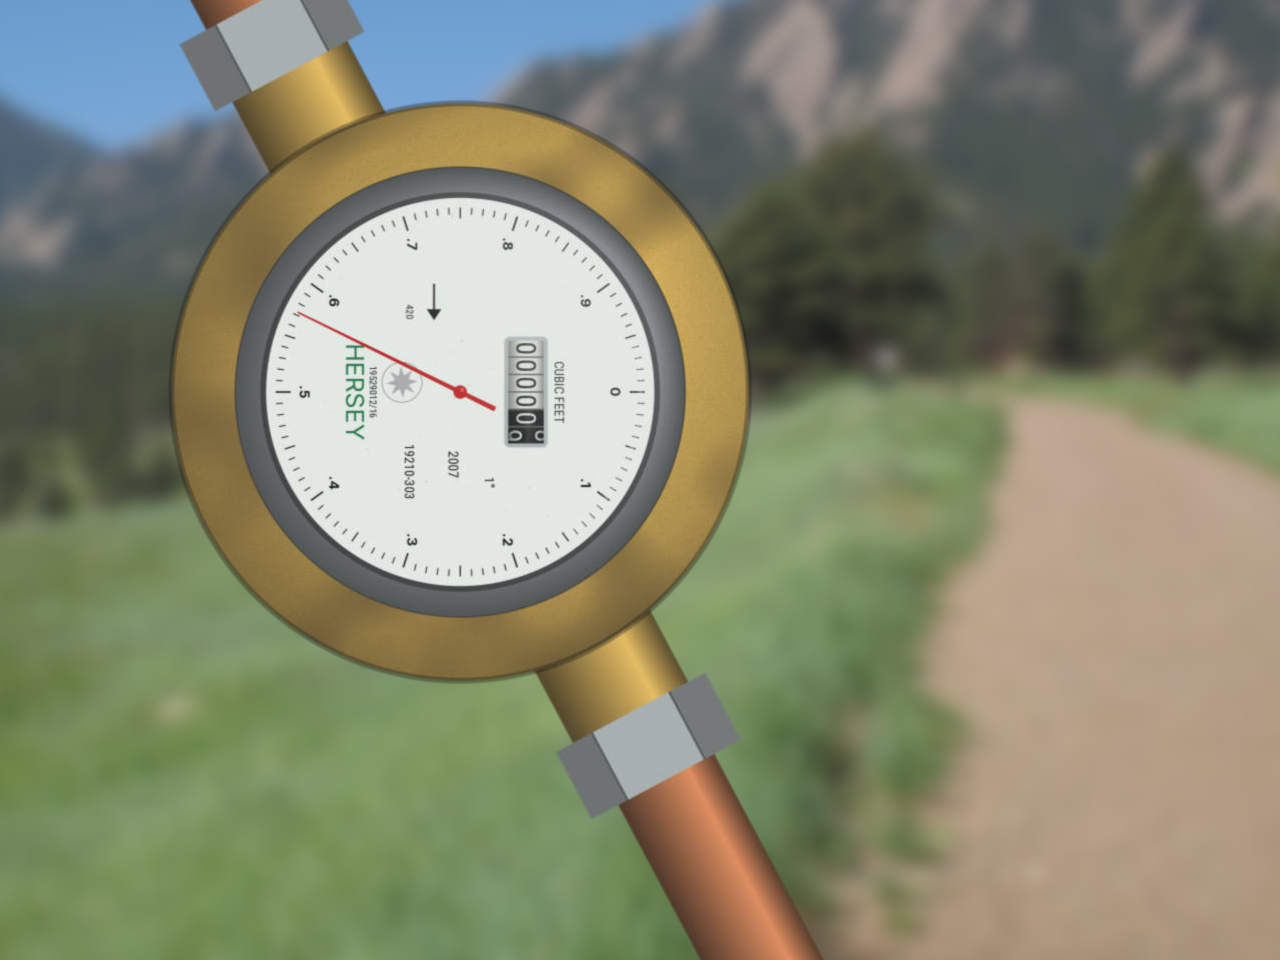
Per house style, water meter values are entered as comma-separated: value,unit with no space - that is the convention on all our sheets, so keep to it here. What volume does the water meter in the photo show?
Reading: 8.57,ft³
